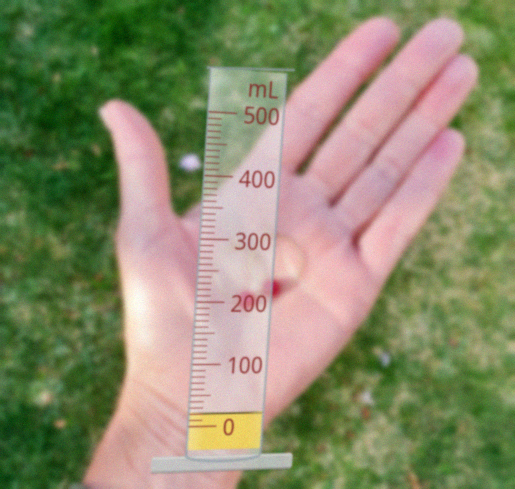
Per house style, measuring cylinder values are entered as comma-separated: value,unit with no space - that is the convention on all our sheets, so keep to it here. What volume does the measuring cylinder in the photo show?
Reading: 20,mL
